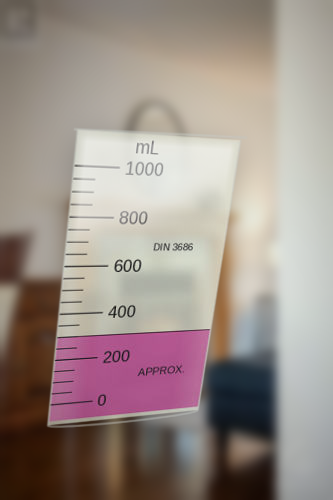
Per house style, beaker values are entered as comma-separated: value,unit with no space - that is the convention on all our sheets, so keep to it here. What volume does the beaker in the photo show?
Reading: 300,mL
